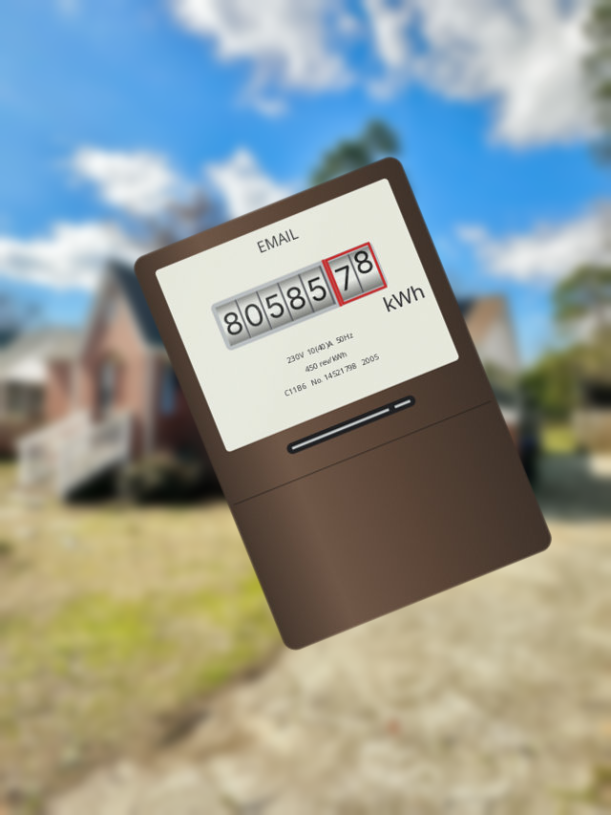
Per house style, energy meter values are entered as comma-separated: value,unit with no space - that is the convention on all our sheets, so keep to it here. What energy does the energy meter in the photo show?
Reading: 80585.78,kWh
